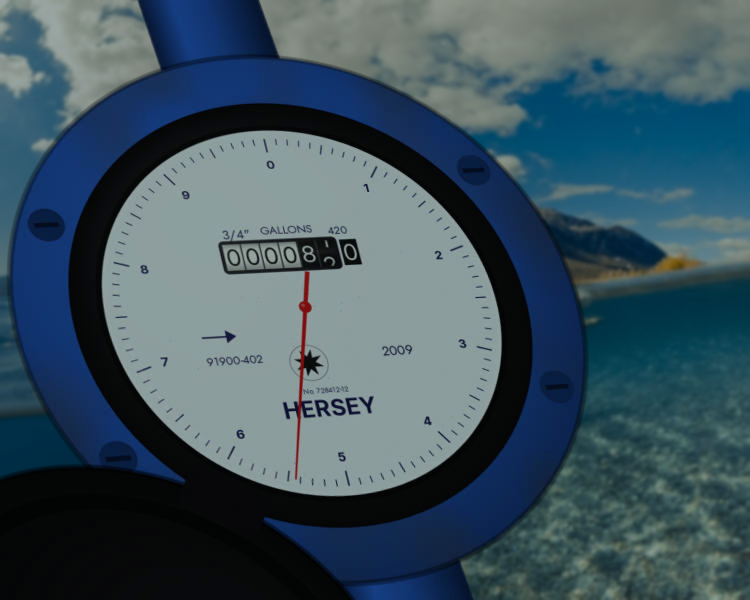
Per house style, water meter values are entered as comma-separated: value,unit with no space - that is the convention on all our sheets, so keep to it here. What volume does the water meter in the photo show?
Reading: 815.4,gal
